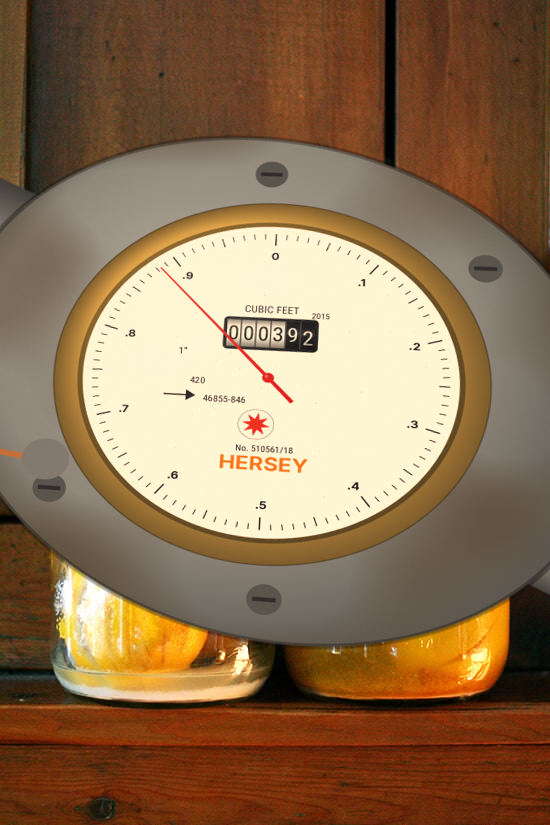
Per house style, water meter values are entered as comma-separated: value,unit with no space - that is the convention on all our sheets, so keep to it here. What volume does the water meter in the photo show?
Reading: 391.88,ft³
